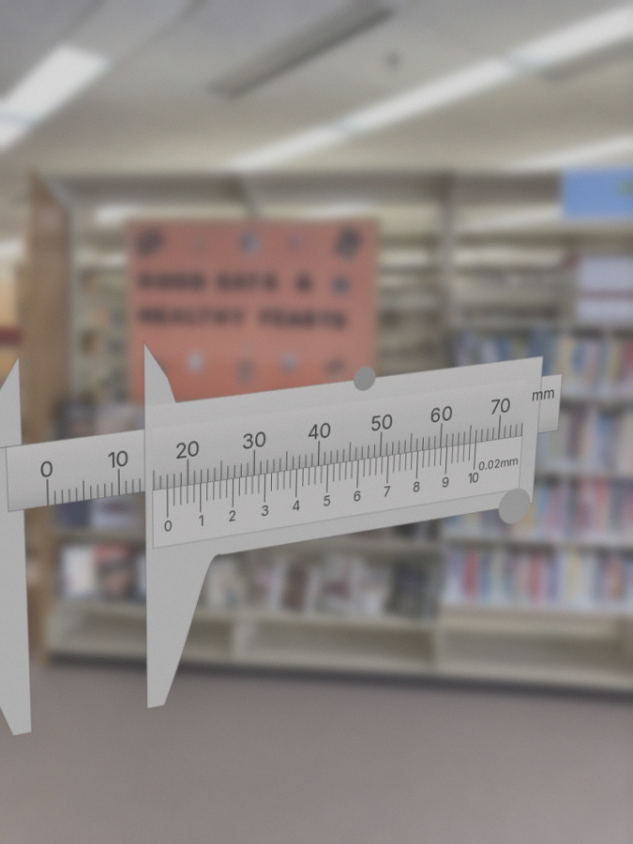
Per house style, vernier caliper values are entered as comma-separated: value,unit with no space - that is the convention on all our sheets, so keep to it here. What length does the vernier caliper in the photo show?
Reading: 17.0,mm
